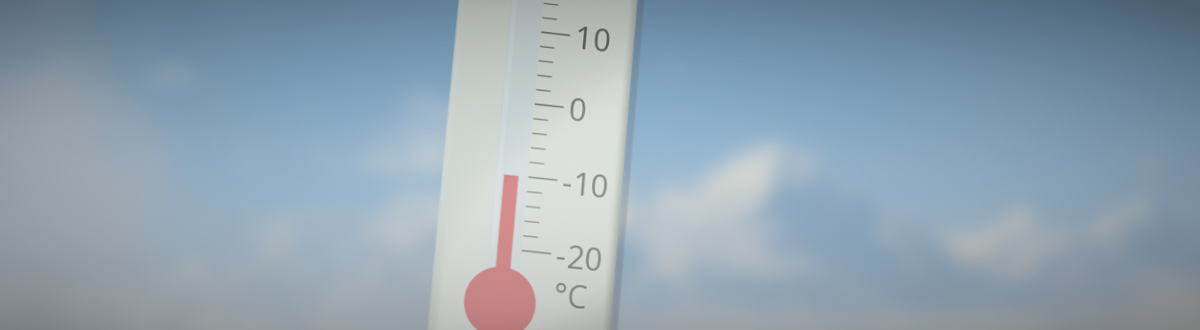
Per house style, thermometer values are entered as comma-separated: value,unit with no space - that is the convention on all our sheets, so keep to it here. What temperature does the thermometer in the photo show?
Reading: -10,°C
